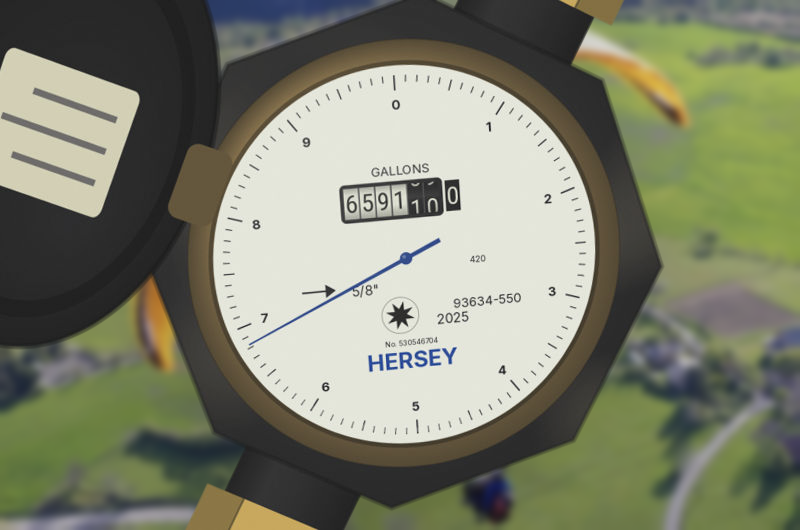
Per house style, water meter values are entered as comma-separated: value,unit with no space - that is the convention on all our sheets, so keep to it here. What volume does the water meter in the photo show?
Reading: 6591096.8,gal
